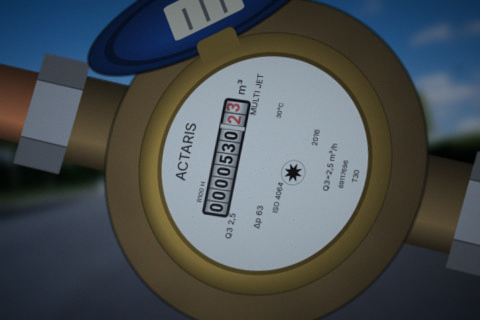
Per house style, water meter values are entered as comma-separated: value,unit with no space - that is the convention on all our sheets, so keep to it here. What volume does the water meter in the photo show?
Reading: 530.23,m³
